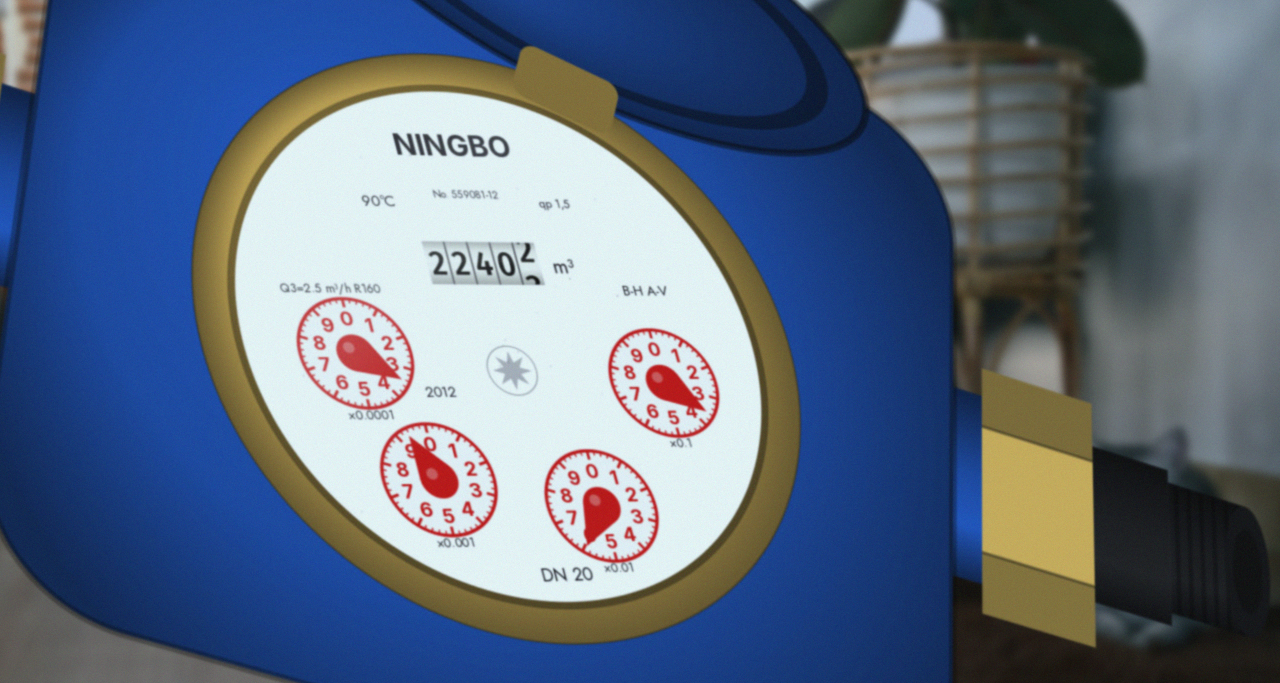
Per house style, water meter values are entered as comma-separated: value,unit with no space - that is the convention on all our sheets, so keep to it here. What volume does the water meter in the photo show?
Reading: 22402.3593,m³
